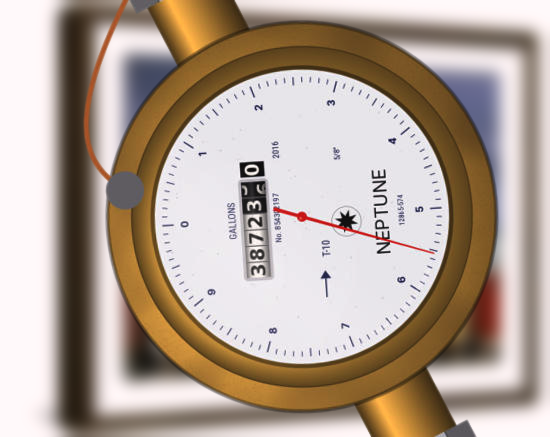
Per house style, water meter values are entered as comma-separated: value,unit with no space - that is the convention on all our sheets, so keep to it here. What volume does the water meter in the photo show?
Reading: 3872355.5,gal
